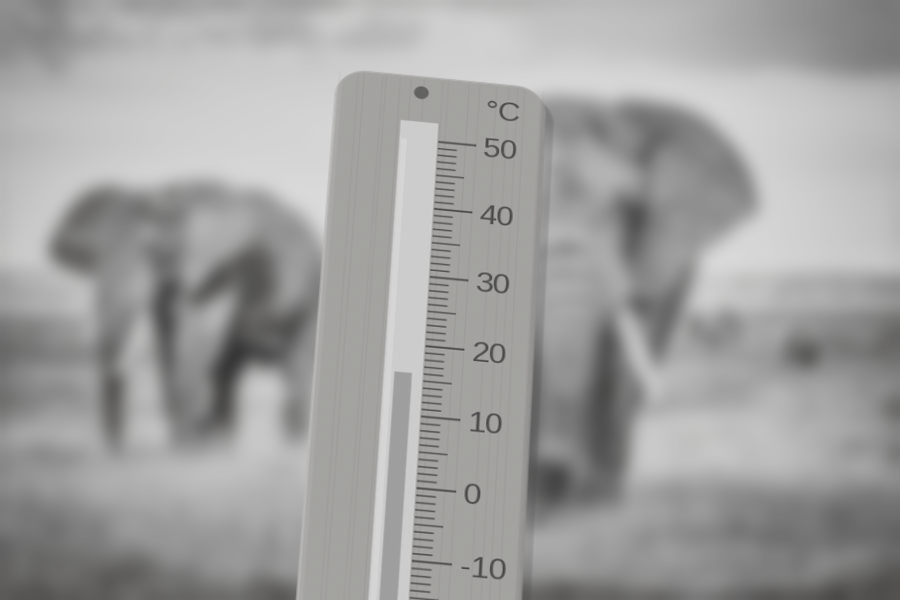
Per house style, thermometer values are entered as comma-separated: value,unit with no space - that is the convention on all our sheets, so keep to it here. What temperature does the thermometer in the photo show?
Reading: 16,°C
